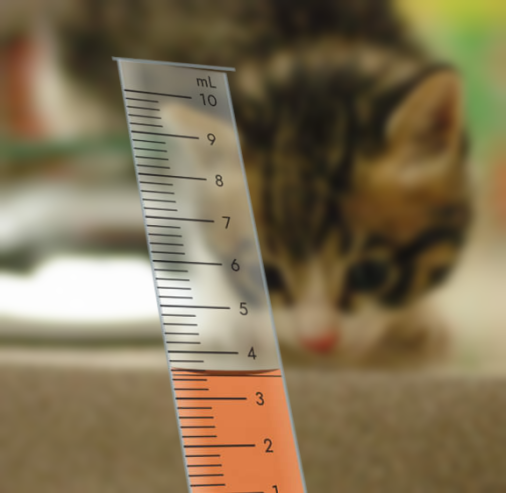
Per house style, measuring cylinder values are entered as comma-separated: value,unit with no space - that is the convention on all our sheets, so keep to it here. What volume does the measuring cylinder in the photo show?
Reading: 3.5,mL
